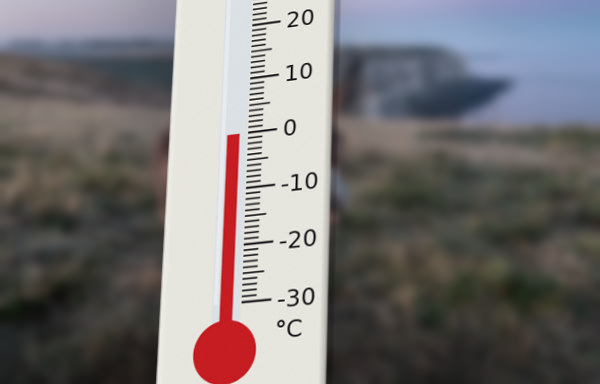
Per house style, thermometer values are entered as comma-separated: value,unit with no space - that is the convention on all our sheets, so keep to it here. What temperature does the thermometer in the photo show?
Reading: 0,°C
